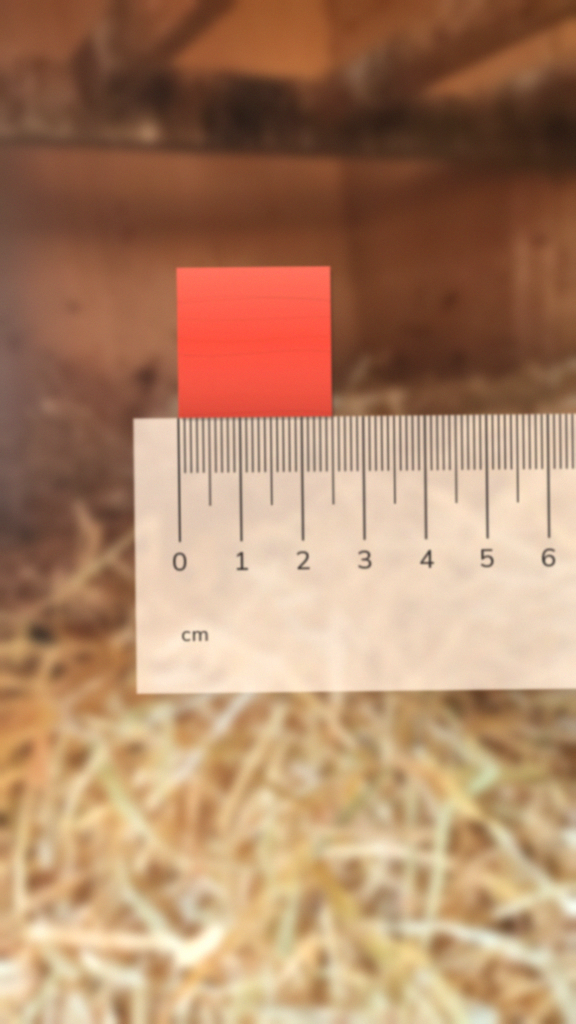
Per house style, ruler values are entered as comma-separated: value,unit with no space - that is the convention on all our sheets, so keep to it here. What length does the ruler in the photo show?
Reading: 2.5,cm
